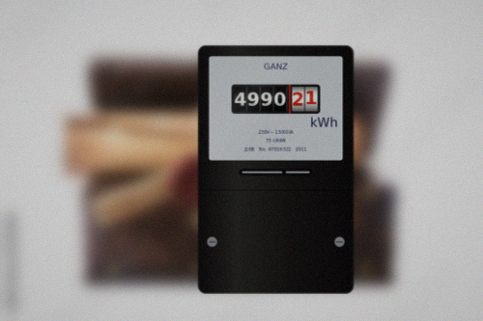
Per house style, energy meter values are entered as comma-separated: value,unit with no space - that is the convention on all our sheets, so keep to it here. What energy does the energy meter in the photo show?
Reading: 4990.21,kWh
